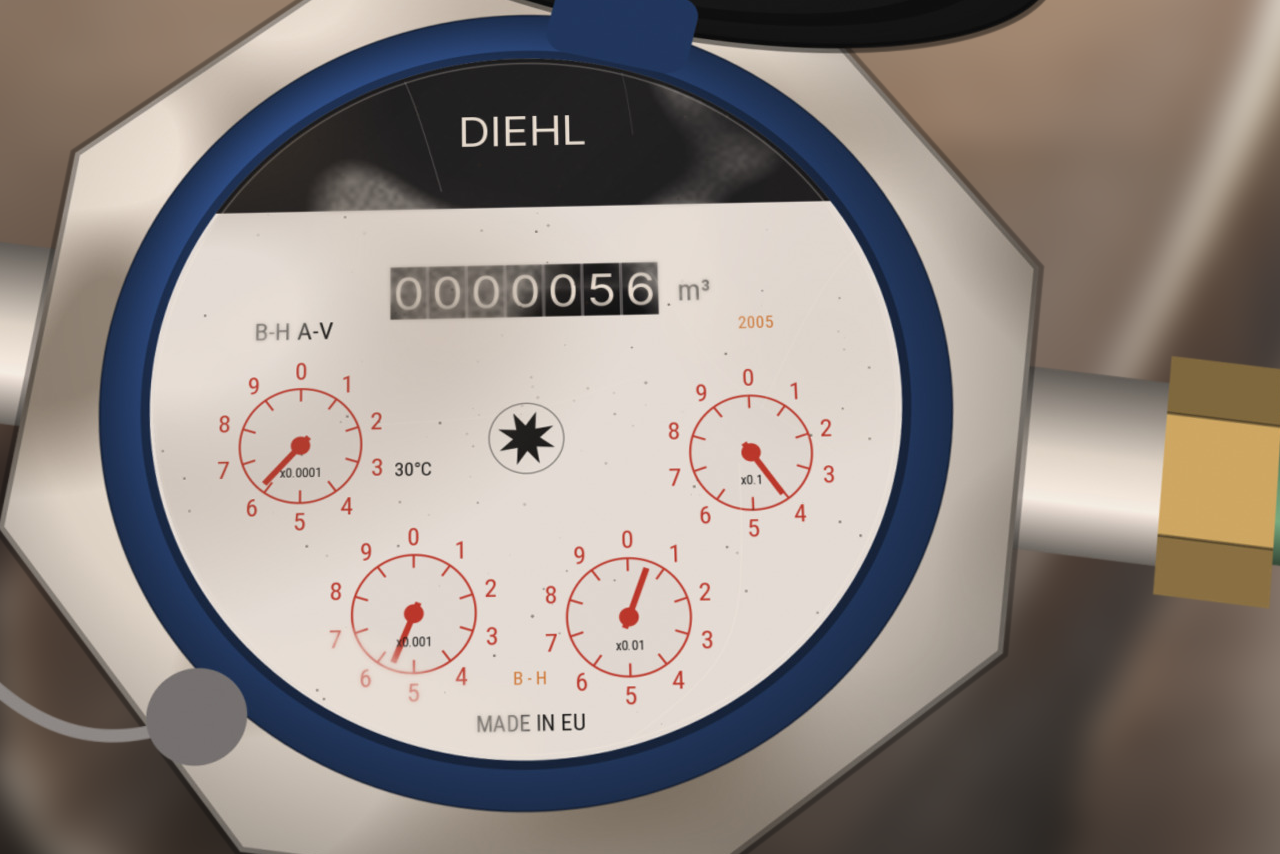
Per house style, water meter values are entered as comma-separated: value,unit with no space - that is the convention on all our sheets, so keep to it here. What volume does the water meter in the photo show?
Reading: 56.4056,m³
